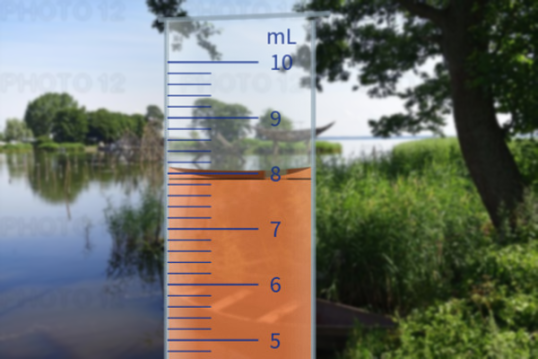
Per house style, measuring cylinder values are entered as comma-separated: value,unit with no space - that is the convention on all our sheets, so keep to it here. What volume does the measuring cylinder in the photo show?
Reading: 7.9,mL
